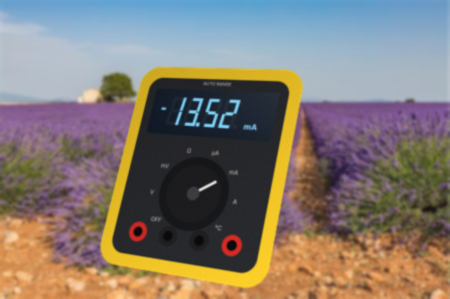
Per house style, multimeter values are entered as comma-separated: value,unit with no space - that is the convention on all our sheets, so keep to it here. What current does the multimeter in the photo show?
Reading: -13.52,mA
